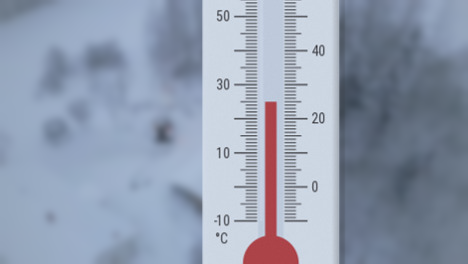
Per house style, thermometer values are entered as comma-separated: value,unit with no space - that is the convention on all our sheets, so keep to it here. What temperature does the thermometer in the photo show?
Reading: 25,°C
